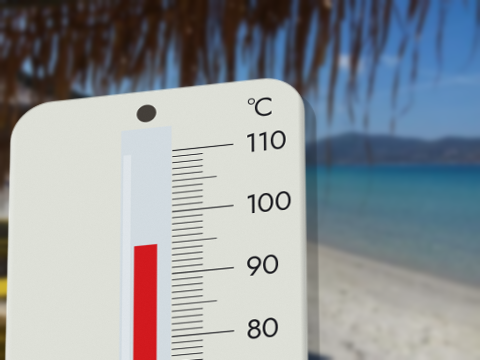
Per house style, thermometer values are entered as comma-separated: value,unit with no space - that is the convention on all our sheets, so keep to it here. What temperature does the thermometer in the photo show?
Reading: 95,°C
